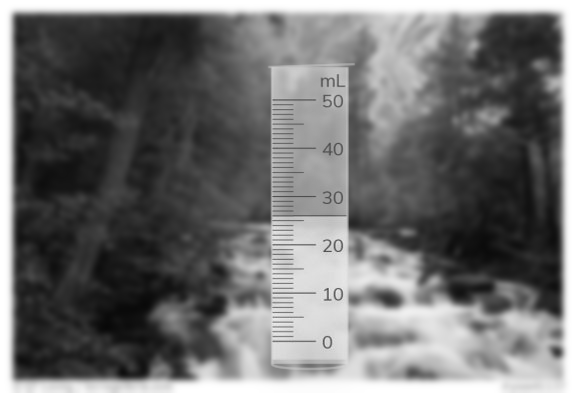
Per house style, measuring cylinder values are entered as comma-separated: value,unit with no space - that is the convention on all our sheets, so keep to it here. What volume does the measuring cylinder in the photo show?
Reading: 26,mL
